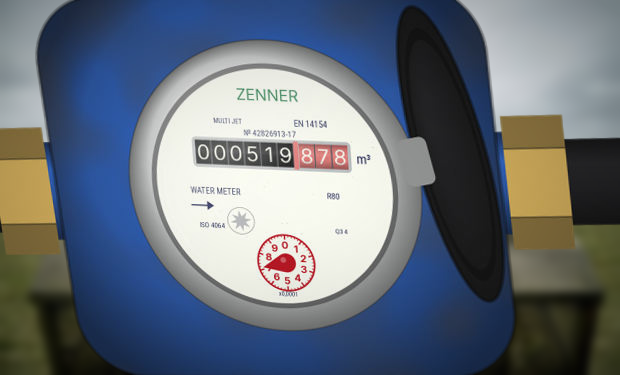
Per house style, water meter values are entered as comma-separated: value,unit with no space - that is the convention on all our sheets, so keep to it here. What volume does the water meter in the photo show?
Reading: 519.8787,m³
